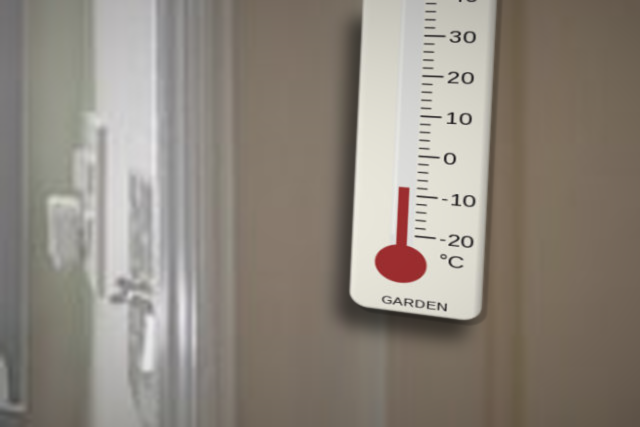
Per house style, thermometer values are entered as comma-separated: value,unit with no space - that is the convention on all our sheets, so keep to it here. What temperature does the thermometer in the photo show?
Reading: -8,°C
